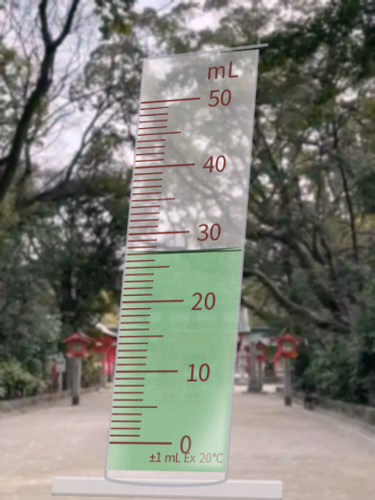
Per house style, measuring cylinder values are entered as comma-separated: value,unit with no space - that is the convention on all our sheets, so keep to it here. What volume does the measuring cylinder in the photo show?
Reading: 27,mL
